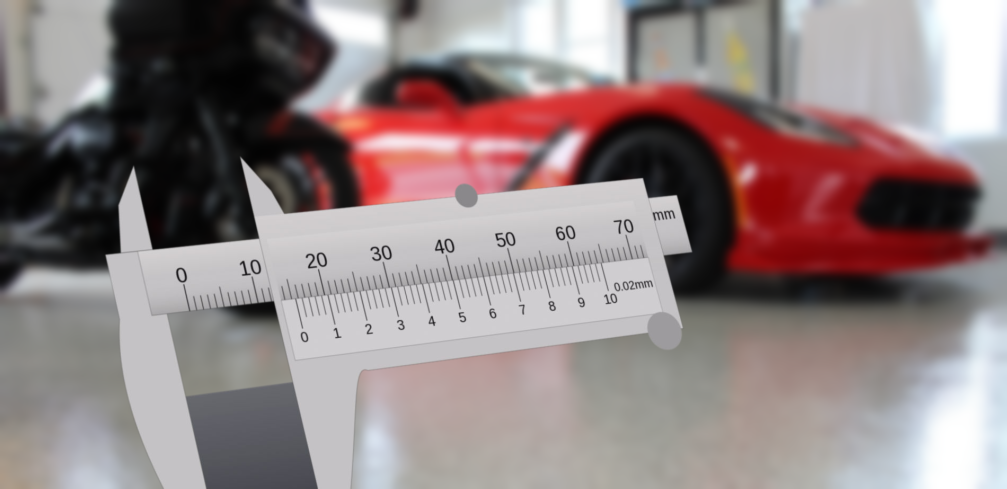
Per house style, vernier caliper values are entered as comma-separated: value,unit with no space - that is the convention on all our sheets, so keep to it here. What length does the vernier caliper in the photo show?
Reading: 15.6,mm
